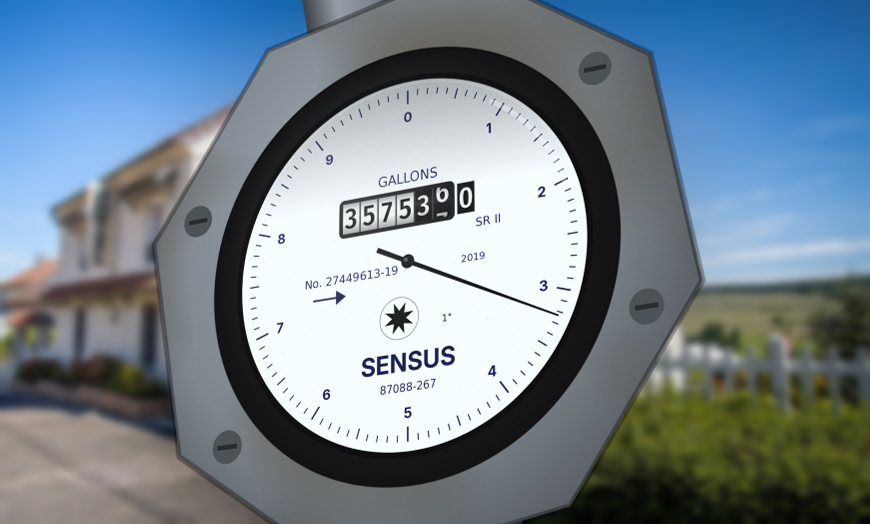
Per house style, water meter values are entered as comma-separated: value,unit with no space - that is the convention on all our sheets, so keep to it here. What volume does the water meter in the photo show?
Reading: 3575363.2,gal
